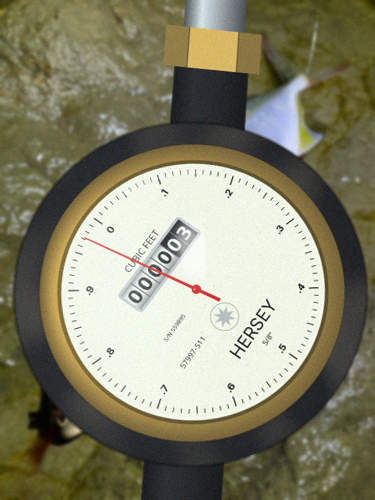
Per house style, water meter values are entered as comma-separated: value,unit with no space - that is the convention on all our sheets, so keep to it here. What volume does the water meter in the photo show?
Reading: 2.97,ft³
